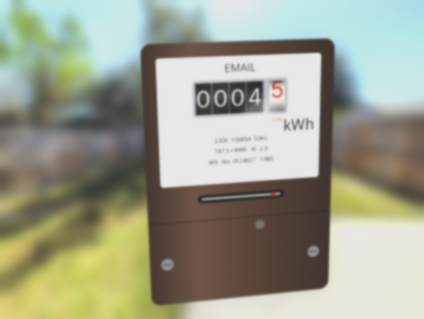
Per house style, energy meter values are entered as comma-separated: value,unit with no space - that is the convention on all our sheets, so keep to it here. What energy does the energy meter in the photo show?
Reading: 4.5,kWh
